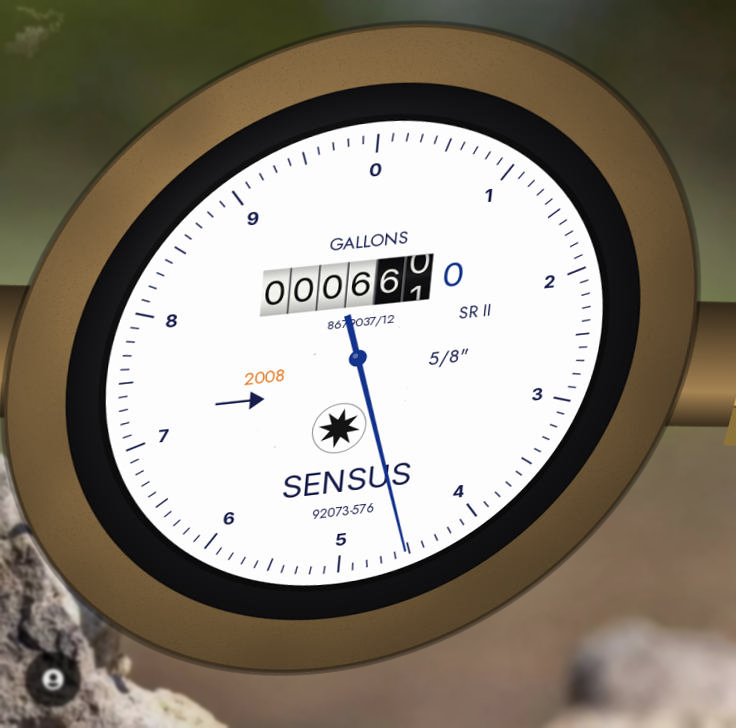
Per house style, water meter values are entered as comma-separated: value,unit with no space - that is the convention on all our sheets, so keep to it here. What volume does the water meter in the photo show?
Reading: 6604.5,gal
